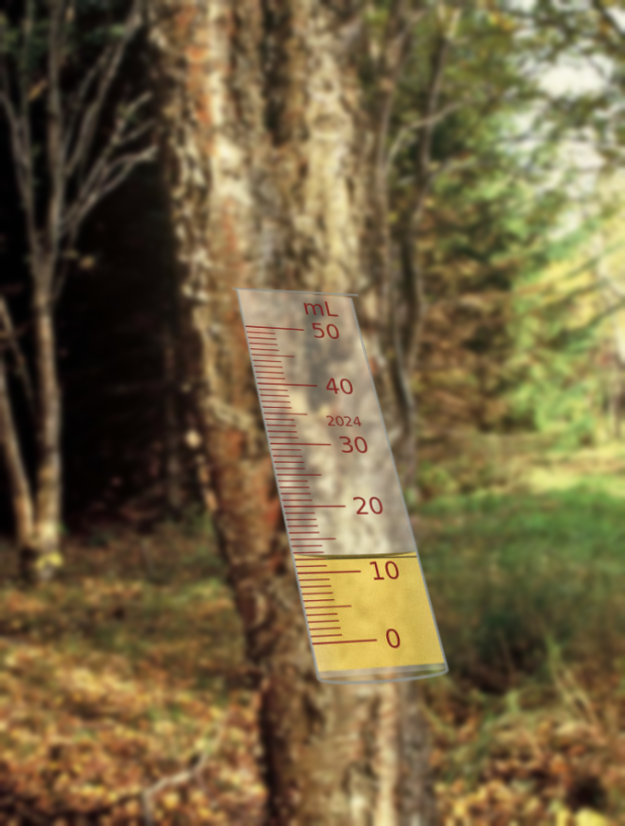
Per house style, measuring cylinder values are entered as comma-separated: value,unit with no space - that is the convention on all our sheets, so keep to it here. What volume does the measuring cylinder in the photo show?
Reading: 12,mL
